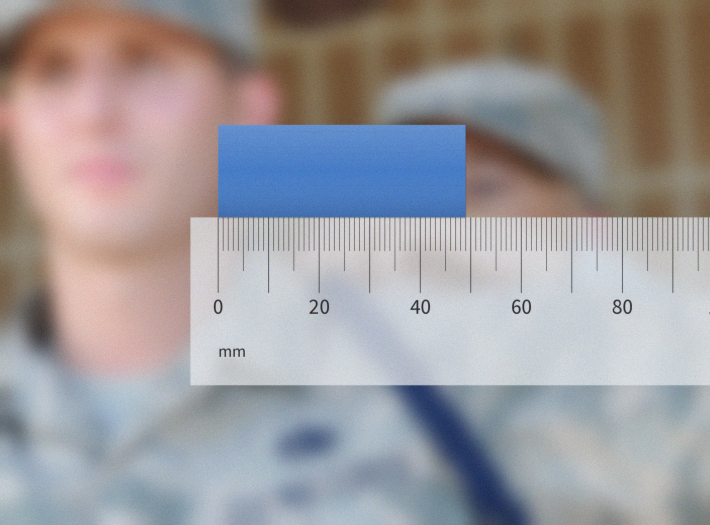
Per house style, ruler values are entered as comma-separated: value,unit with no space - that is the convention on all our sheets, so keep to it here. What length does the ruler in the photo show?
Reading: 49,mm
